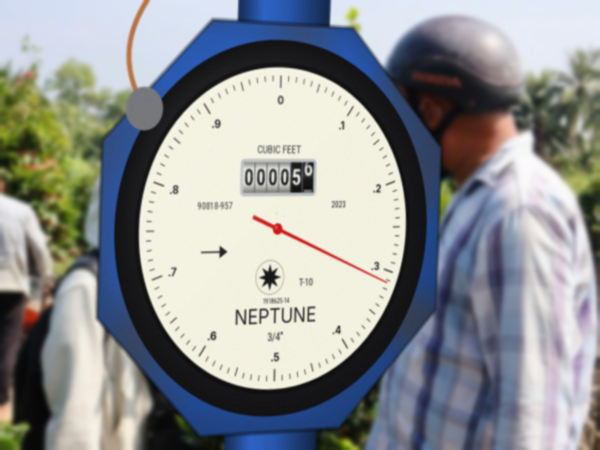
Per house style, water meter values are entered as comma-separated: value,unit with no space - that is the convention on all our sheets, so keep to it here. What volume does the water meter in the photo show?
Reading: 56.31,ft³
